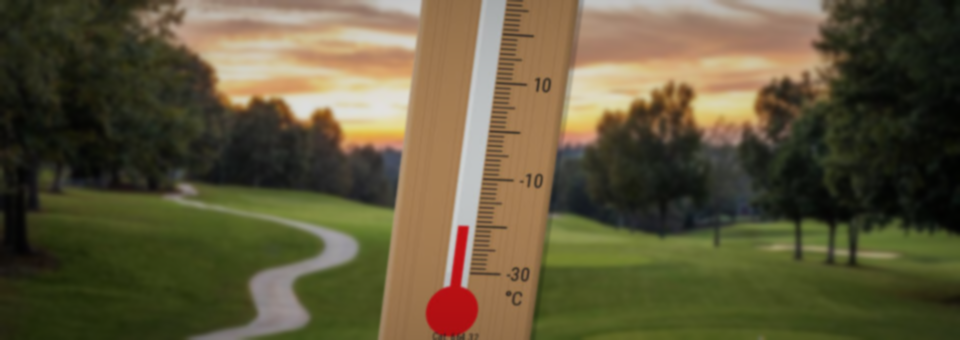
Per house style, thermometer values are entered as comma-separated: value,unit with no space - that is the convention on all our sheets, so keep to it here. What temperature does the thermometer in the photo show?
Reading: -20,°C
